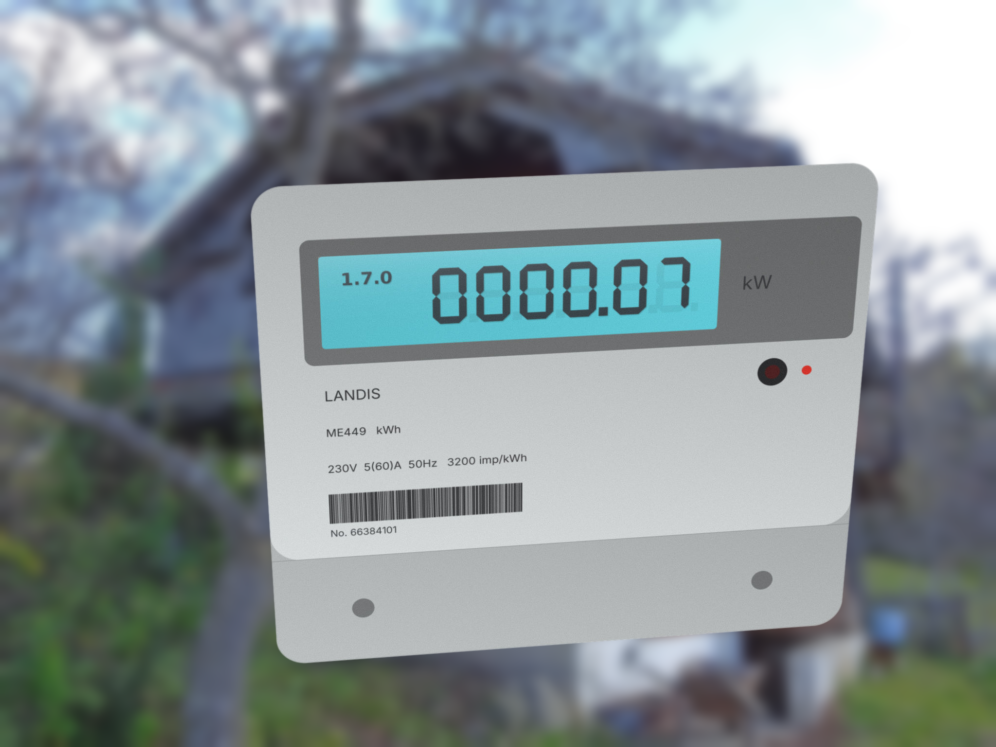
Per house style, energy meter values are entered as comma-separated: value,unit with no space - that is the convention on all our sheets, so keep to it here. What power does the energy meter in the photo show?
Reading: 0.07,kW
